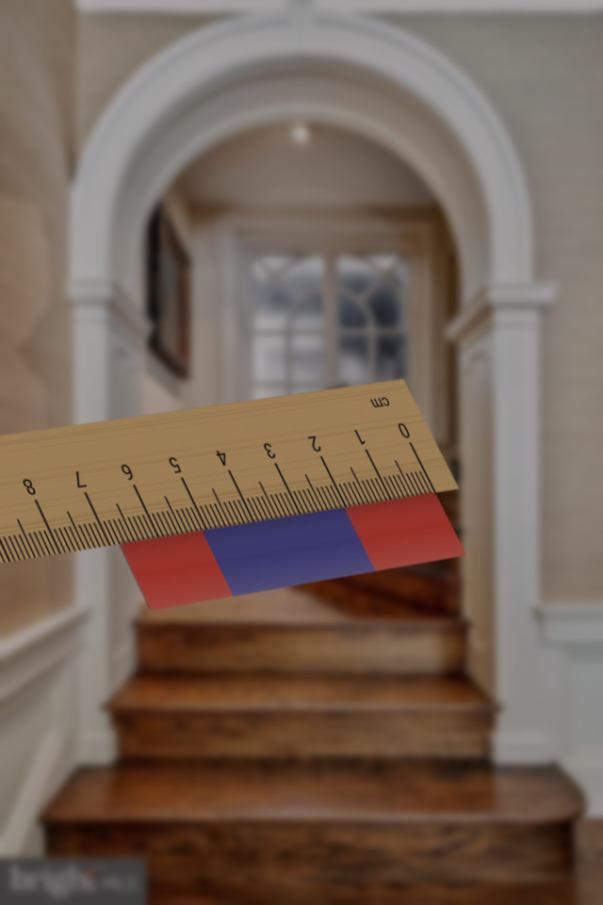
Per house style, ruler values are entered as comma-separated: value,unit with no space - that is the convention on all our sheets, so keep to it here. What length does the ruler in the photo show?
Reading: 6.8,cm
